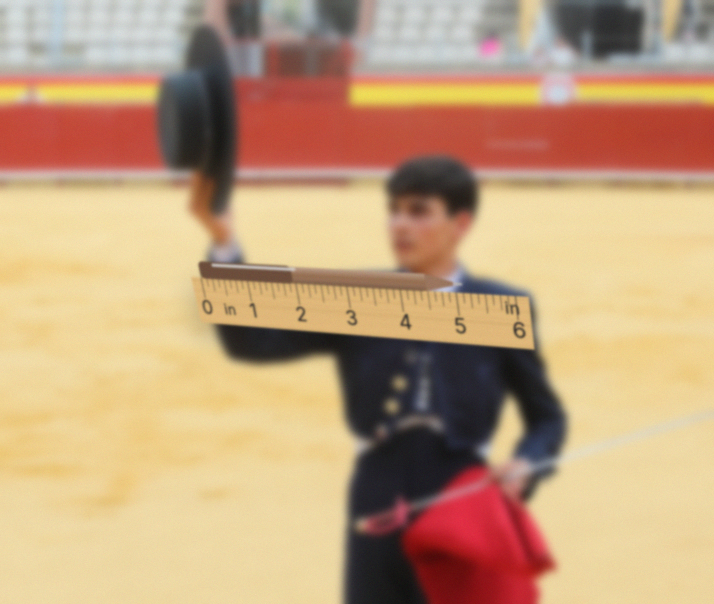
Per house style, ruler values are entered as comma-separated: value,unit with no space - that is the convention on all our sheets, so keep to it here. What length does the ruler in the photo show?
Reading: 5.125,in
